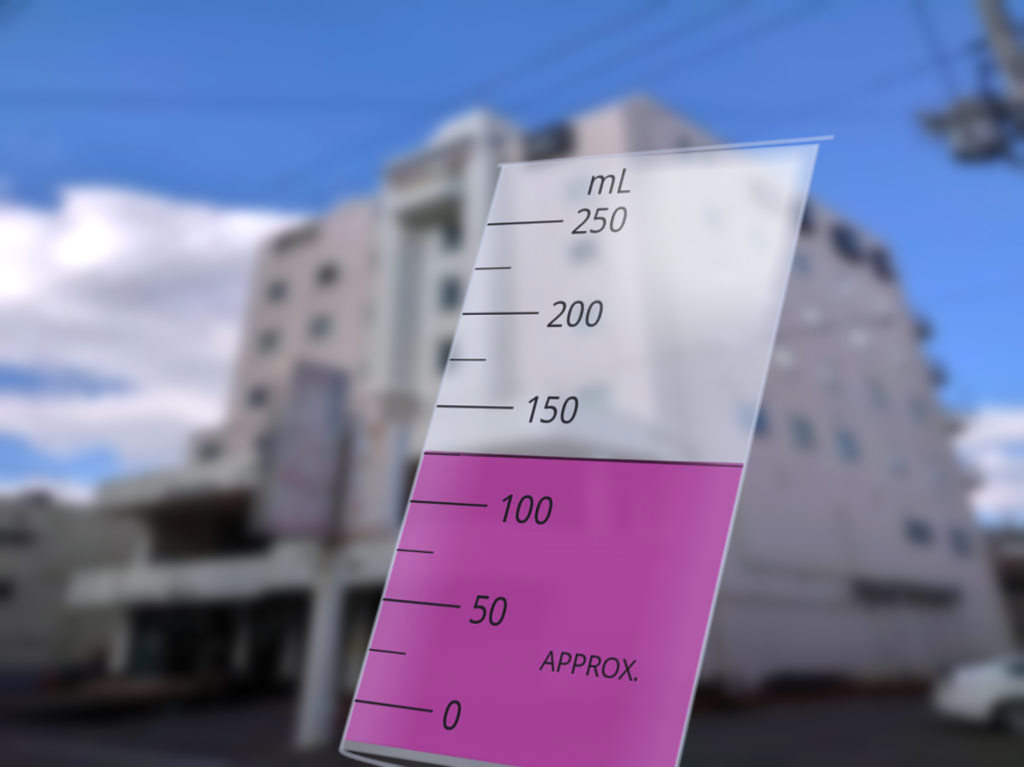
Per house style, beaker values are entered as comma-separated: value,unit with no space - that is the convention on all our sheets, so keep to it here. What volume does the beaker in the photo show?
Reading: 125,mL
